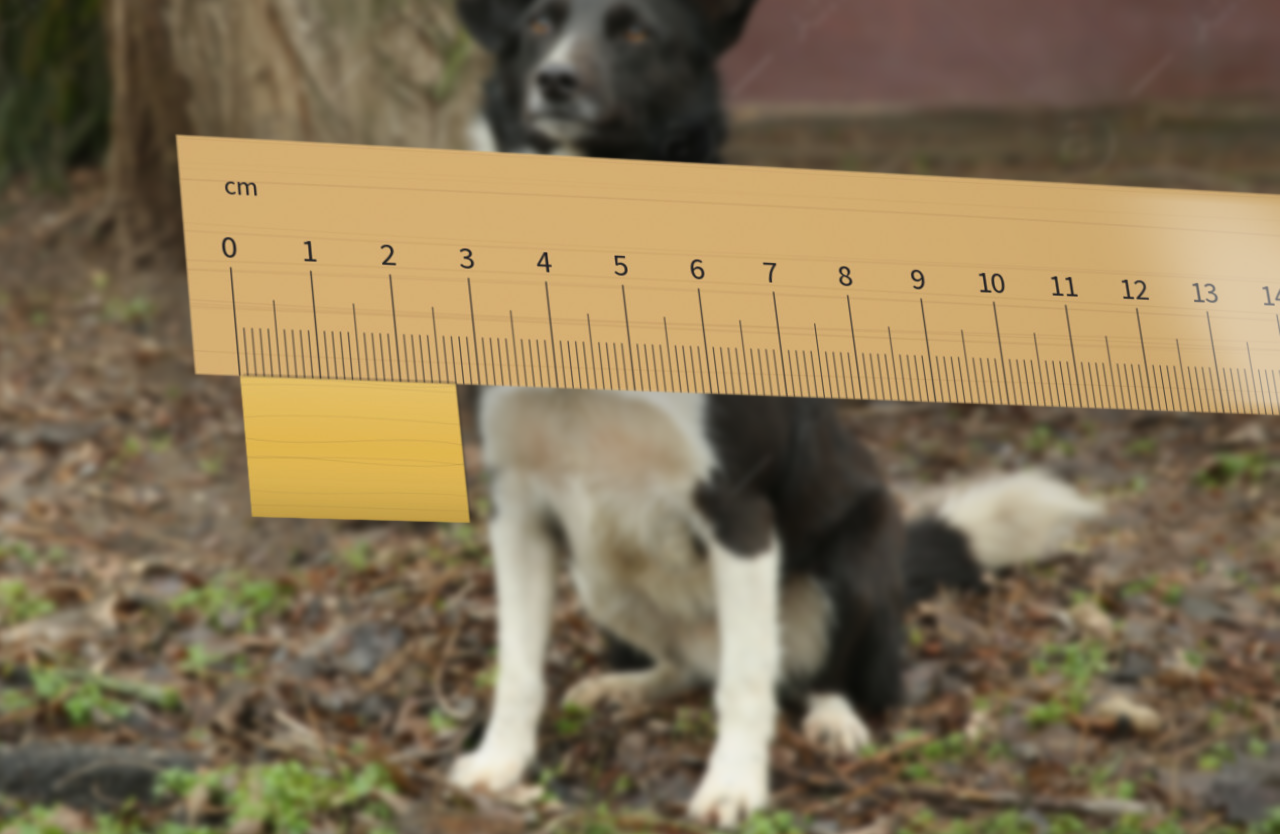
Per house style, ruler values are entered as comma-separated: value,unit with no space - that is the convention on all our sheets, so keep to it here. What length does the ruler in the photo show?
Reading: 2.7,cm
